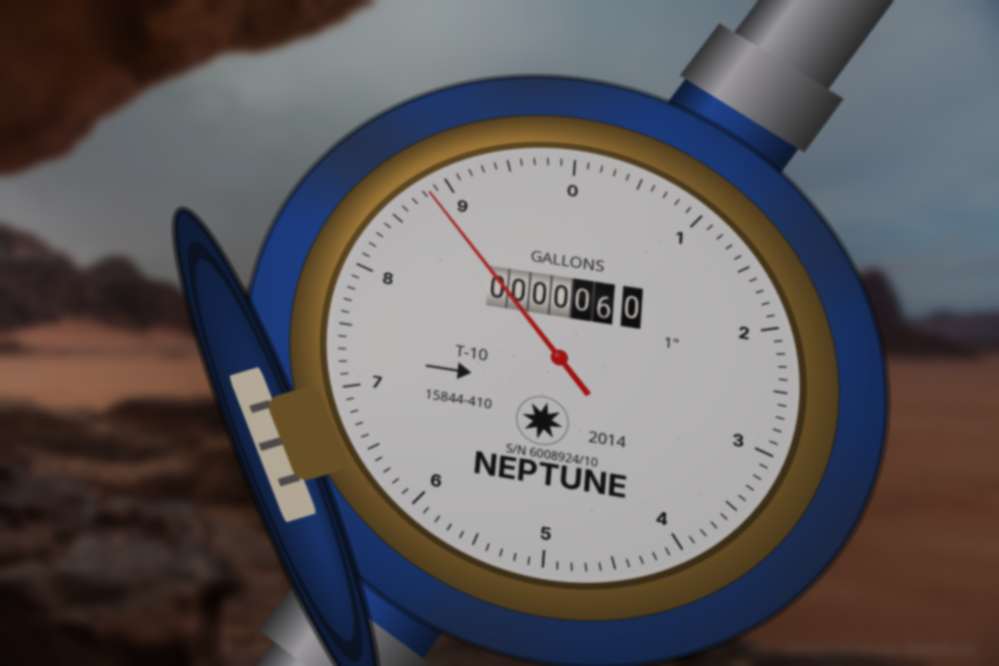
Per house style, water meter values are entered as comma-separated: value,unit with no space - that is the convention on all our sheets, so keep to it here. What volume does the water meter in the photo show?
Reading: 58.8,gal
